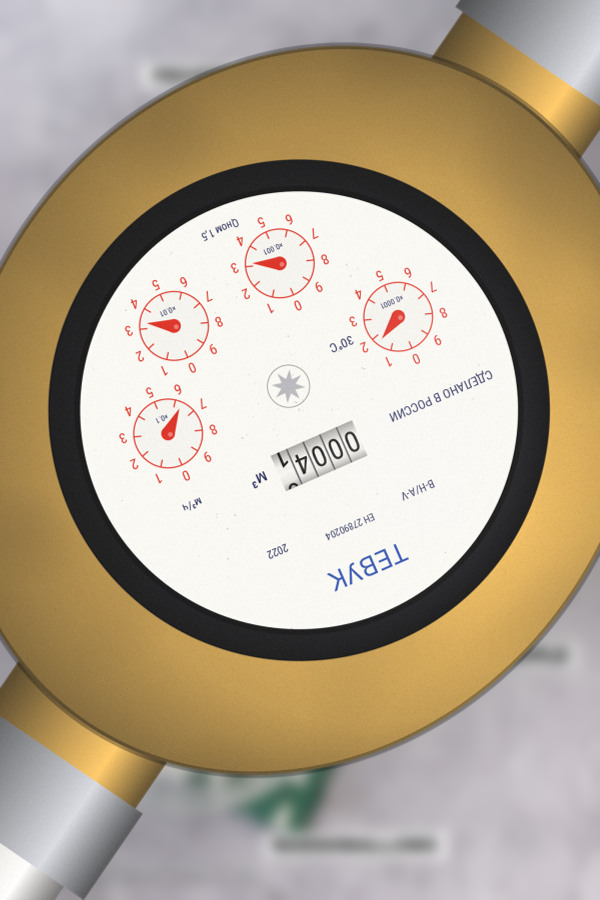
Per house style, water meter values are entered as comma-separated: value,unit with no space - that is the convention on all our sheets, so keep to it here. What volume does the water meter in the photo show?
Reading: 40.6331,m³
